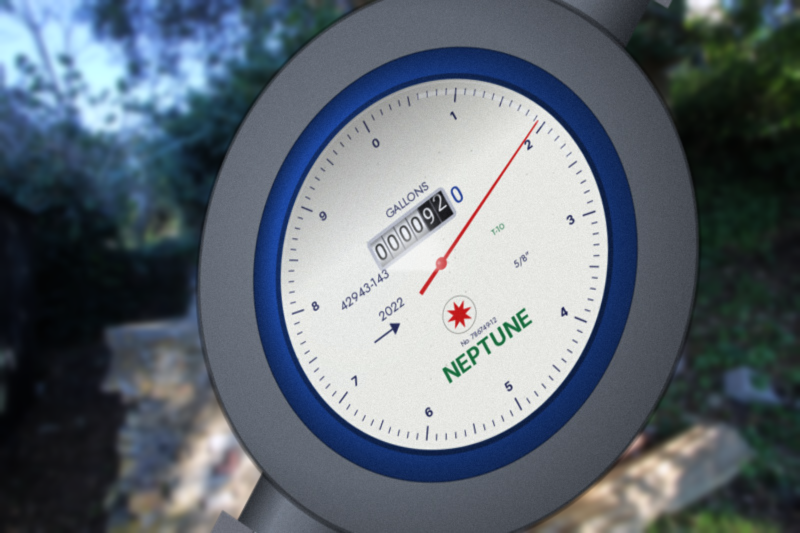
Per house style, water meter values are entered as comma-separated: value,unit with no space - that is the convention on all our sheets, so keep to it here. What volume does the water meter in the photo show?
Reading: 921.9,gal
